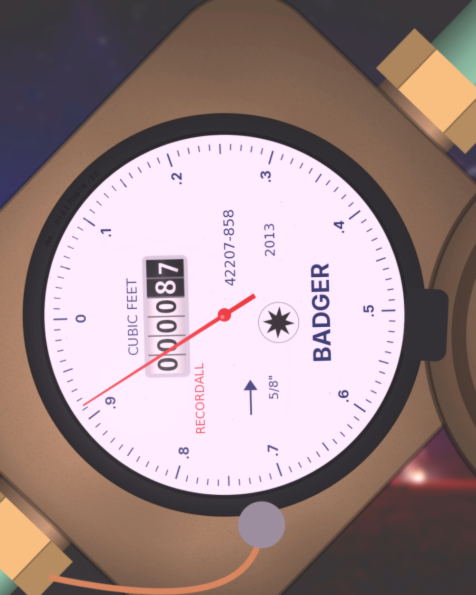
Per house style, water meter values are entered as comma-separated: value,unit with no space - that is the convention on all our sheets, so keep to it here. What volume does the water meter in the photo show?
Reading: 86.91,ft³
